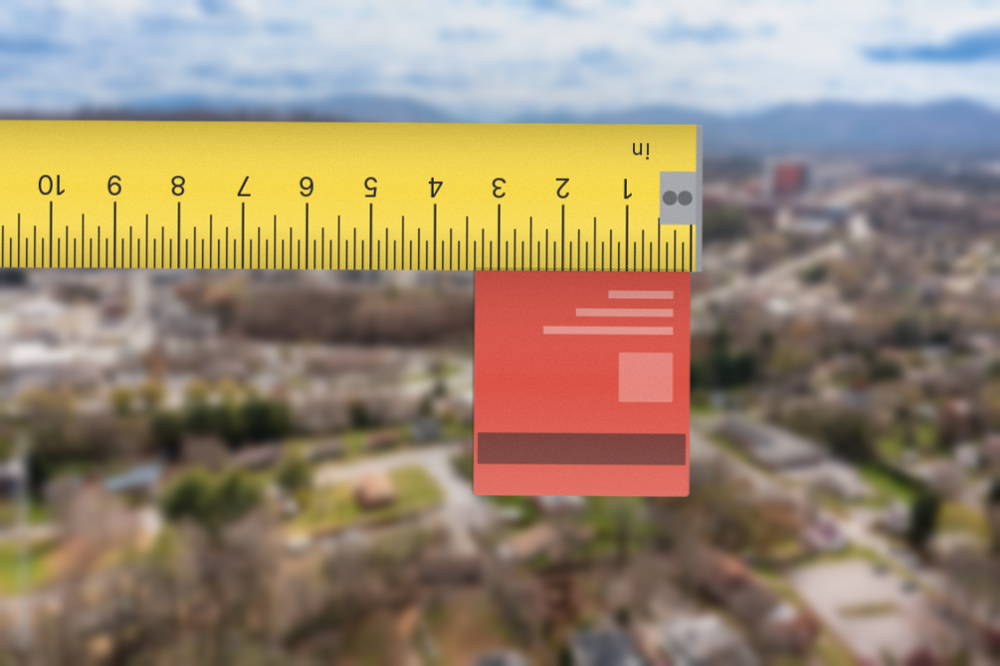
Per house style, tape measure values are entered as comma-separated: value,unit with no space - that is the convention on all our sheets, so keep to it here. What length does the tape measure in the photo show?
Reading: 3.375,in
